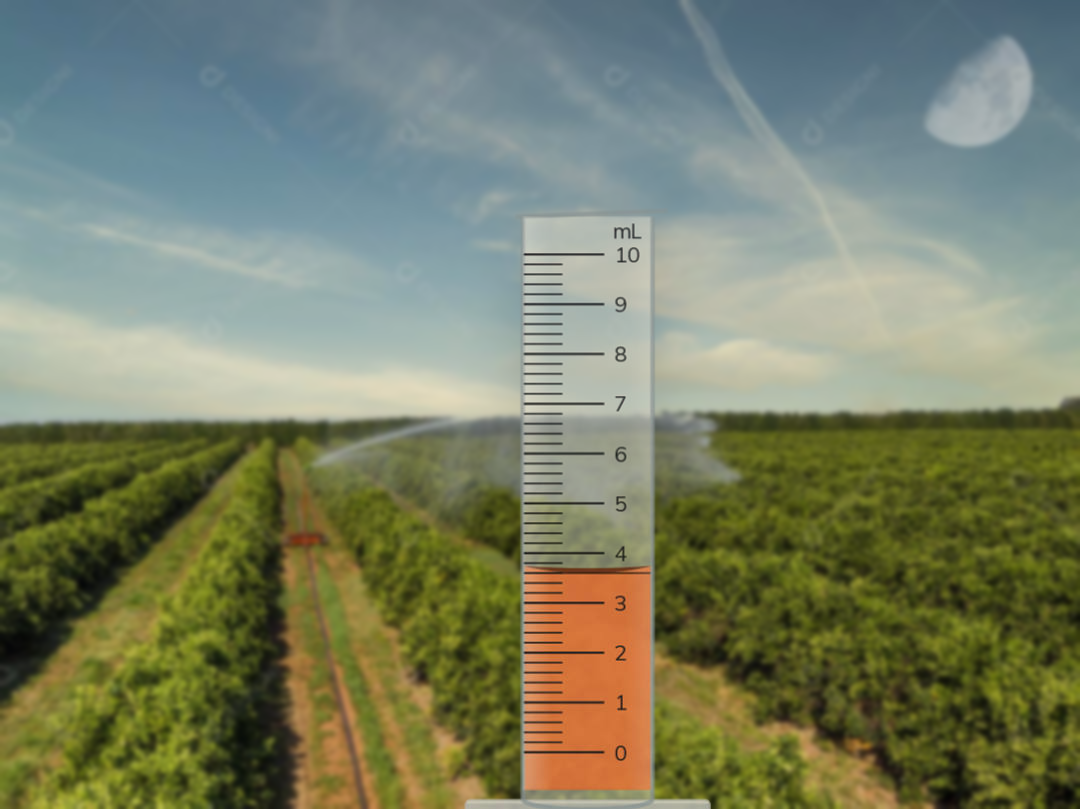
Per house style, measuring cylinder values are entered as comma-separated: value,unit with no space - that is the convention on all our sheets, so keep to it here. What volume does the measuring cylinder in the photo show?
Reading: 3.6,mL
